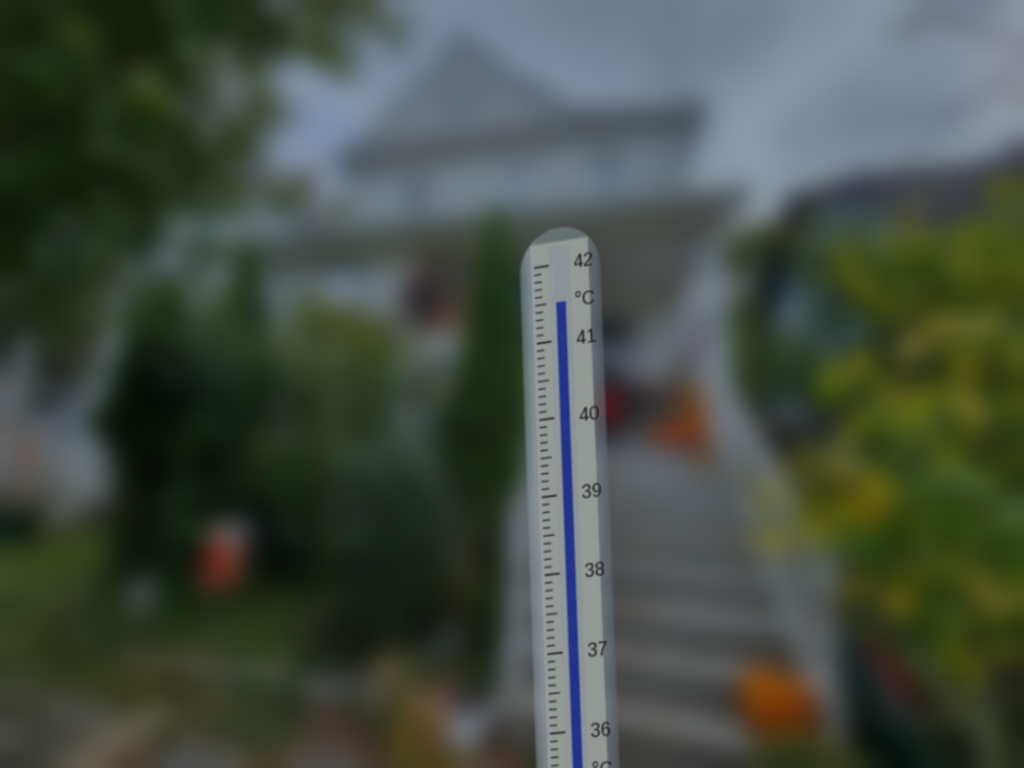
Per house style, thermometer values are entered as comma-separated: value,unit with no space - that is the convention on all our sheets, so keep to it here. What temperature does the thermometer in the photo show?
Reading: 41.5,°C
